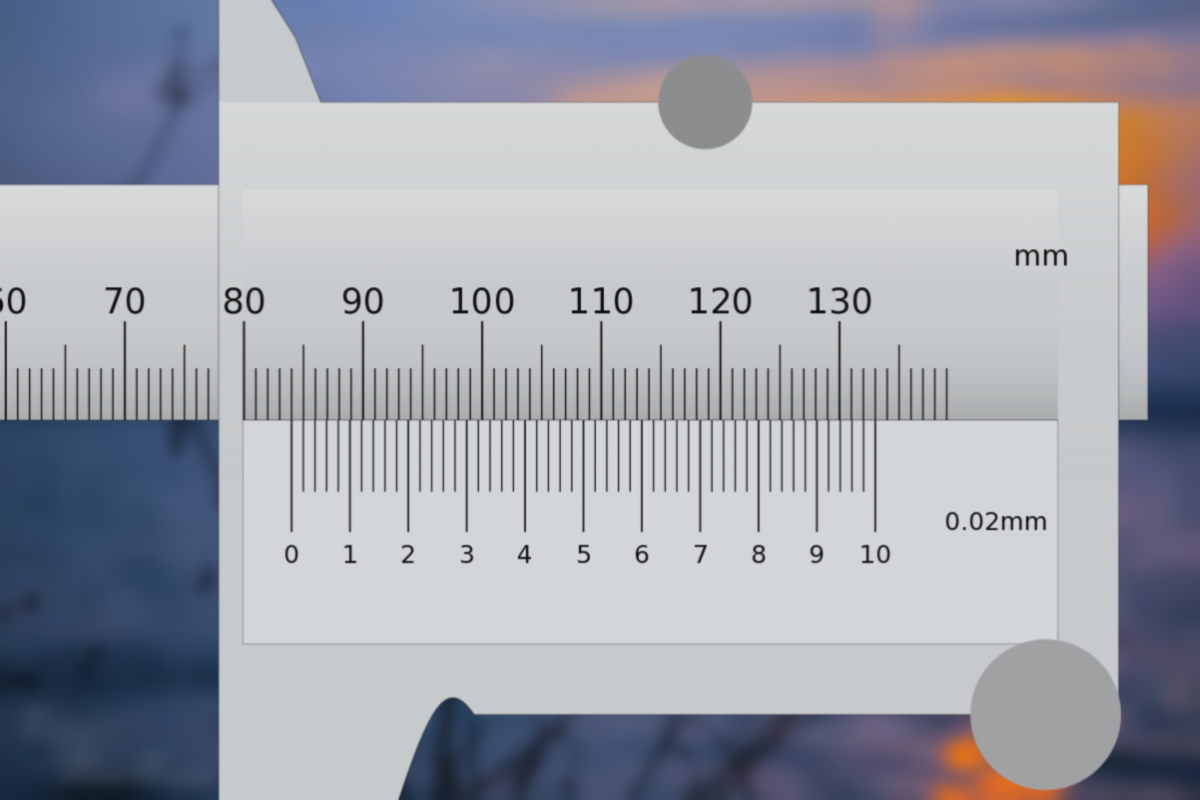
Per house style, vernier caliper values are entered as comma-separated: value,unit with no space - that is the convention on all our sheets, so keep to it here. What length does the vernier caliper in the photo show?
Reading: 84.0,mm
